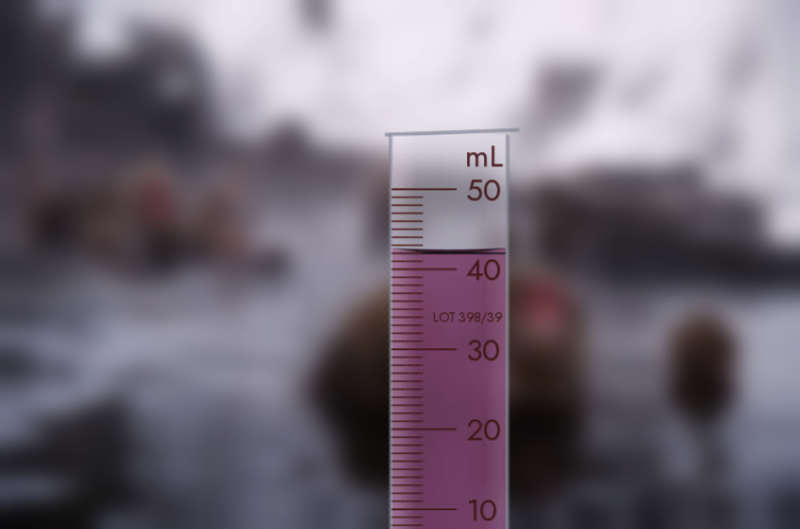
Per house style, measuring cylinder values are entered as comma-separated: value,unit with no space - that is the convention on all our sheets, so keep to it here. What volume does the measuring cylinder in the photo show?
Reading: 42,mL
